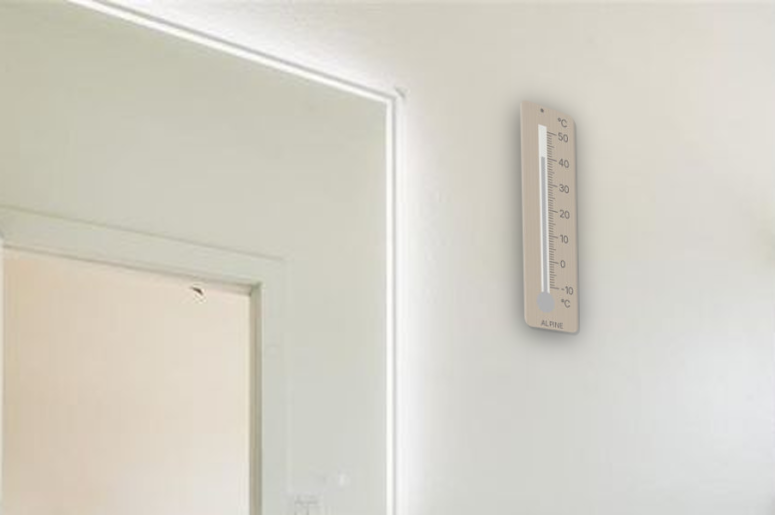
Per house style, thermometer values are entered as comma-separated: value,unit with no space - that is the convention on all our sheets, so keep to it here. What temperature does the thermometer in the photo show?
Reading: 40,°C
